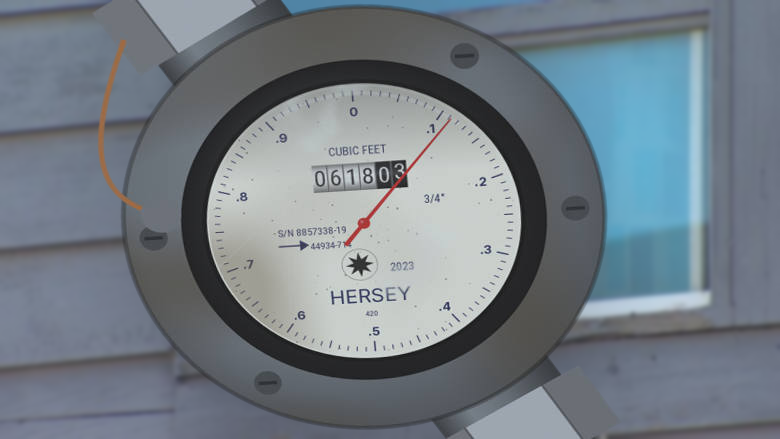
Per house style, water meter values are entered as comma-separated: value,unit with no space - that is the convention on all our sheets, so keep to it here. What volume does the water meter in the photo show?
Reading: 61803.11,ft³
